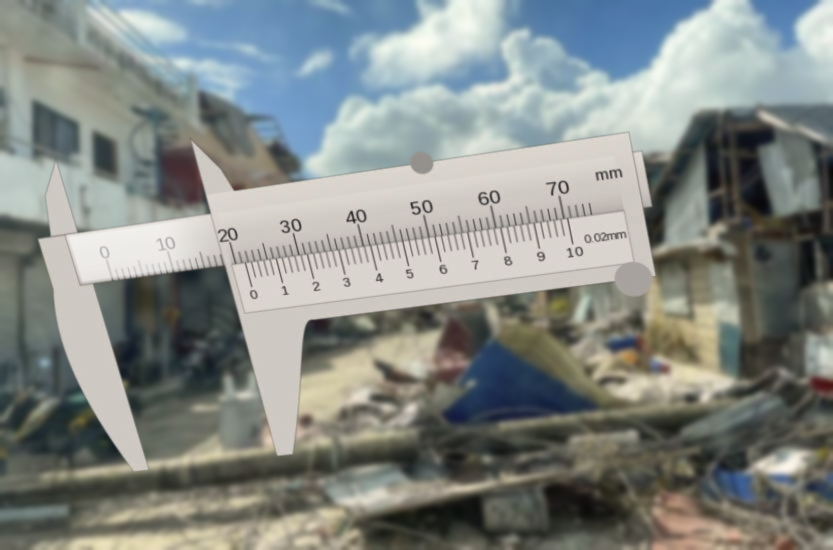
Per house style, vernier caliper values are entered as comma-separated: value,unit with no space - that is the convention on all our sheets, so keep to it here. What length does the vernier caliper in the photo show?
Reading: 21.5,mm
